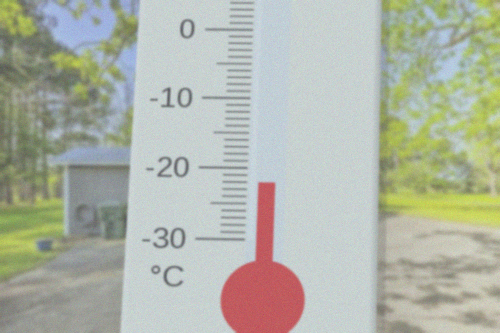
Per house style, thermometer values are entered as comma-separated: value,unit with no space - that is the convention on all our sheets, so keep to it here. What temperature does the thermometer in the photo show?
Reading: -22,°C
